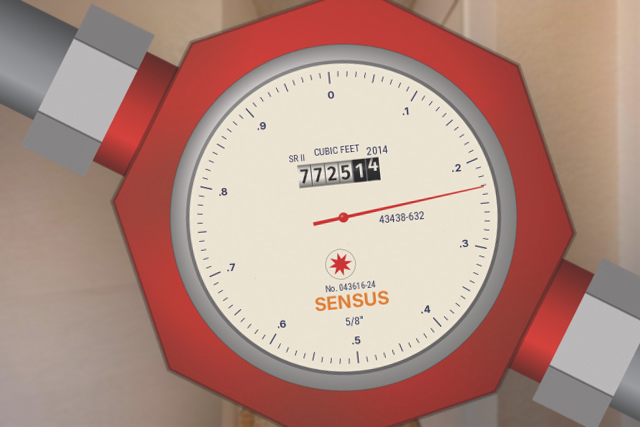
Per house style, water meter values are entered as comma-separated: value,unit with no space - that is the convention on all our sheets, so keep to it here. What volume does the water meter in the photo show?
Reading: 772514.23,ft³
